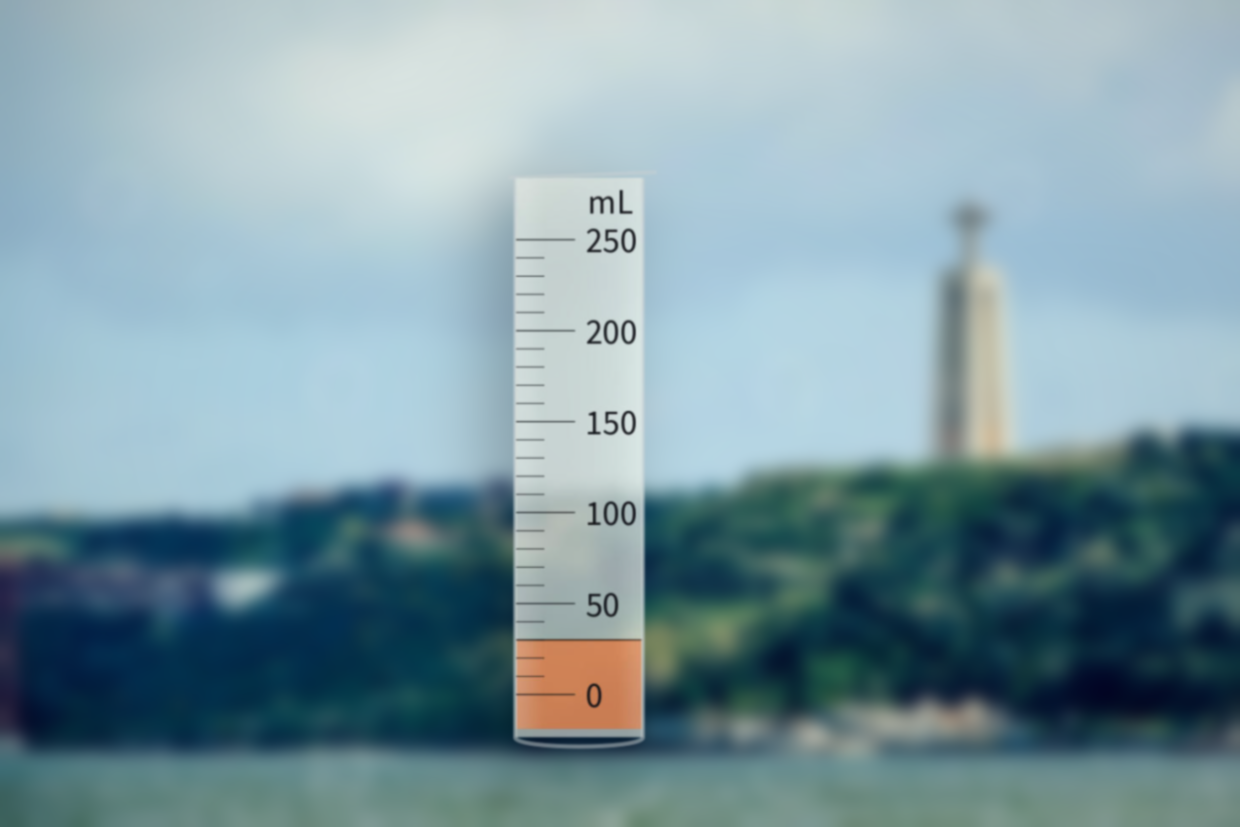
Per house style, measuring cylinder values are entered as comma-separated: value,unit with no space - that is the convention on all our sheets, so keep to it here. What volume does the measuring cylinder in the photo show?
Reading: 30,mL
